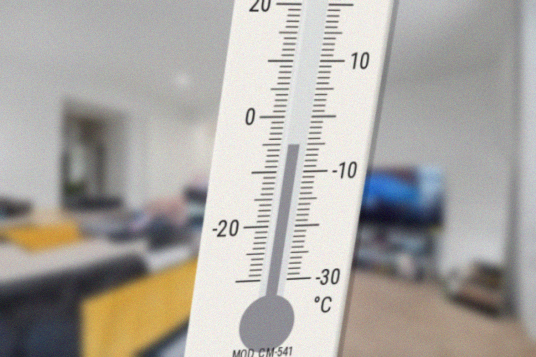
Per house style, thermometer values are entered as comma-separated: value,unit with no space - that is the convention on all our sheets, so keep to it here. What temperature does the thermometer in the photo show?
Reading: -5,°C
